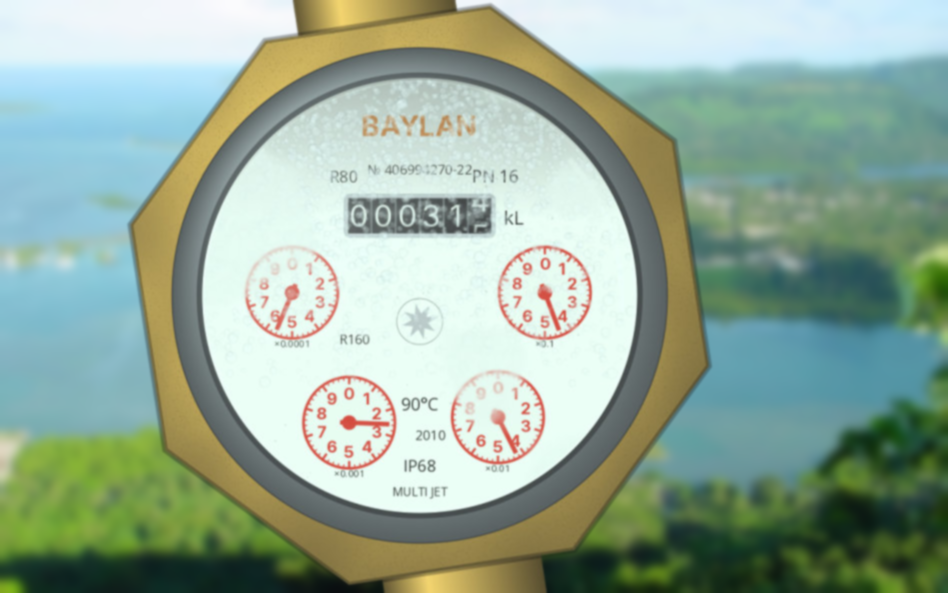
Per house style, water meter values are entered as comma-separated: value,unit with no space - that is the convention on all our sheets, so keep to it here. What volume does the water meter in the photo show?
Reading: 314.4425,kL
